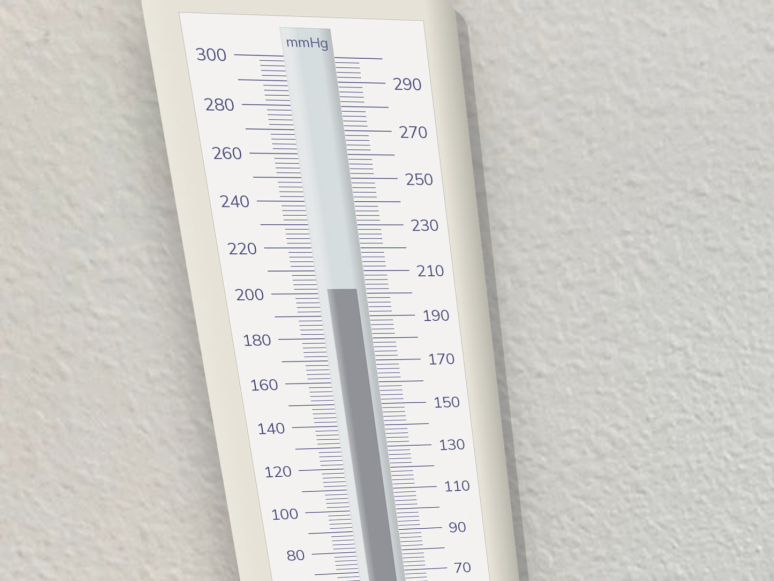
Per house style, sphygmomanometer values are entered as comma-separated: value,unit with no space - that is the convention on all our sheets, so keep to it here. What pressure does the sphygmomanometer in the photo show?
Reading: 202,mmHg
